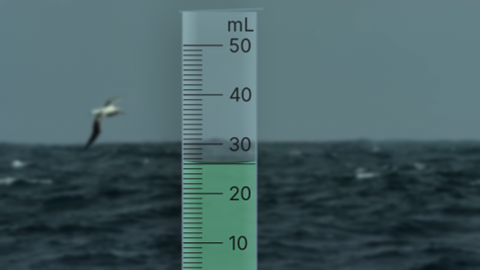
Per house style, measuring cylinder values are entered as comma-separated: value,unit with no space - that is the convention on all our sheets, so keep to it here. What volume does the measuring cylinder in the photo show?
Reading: 26,mL
